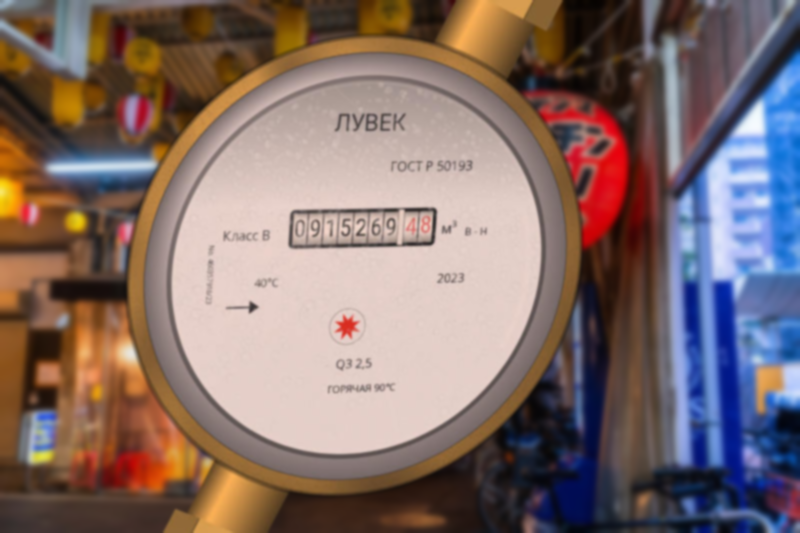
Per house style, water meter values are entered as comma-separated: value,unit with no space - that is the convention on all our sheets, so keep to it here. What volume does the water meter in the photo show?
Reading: 915269.48,m³
